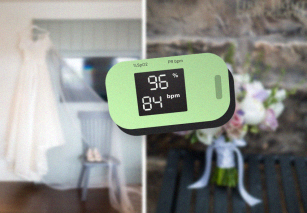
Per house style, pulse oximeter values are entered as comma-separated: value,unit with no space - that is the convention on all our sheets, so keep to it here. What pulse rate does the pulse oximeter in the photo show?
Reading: 84,bpm
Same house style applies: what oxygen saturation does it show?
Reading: 96,%
